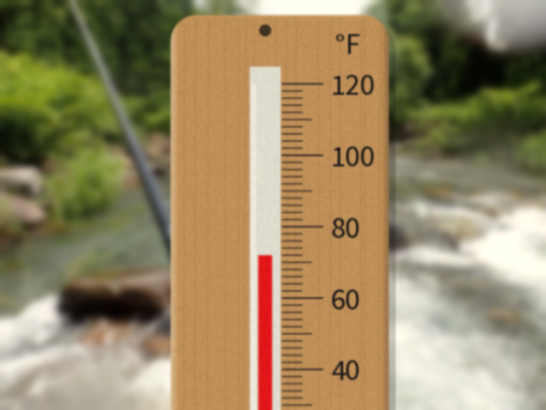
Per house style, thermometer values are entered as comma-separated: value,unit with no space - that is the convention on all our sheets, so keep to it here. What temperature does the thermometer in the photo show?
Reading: 72,°F
